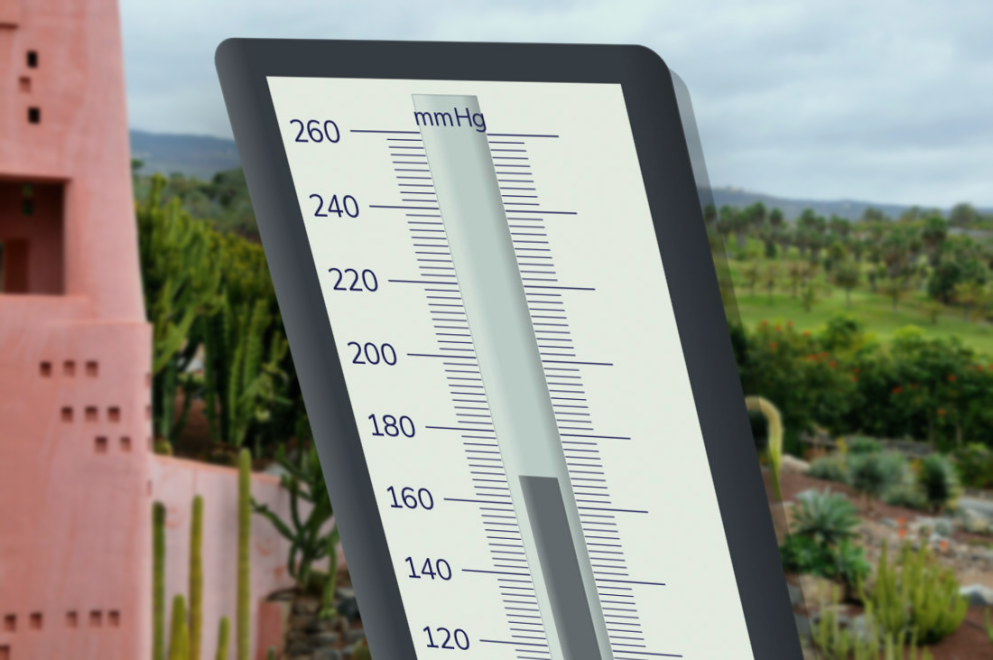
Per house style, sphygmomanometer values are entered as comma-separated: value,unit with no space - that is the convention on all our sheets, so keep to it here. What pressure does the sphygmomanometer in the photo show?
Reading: 168,mmHg
